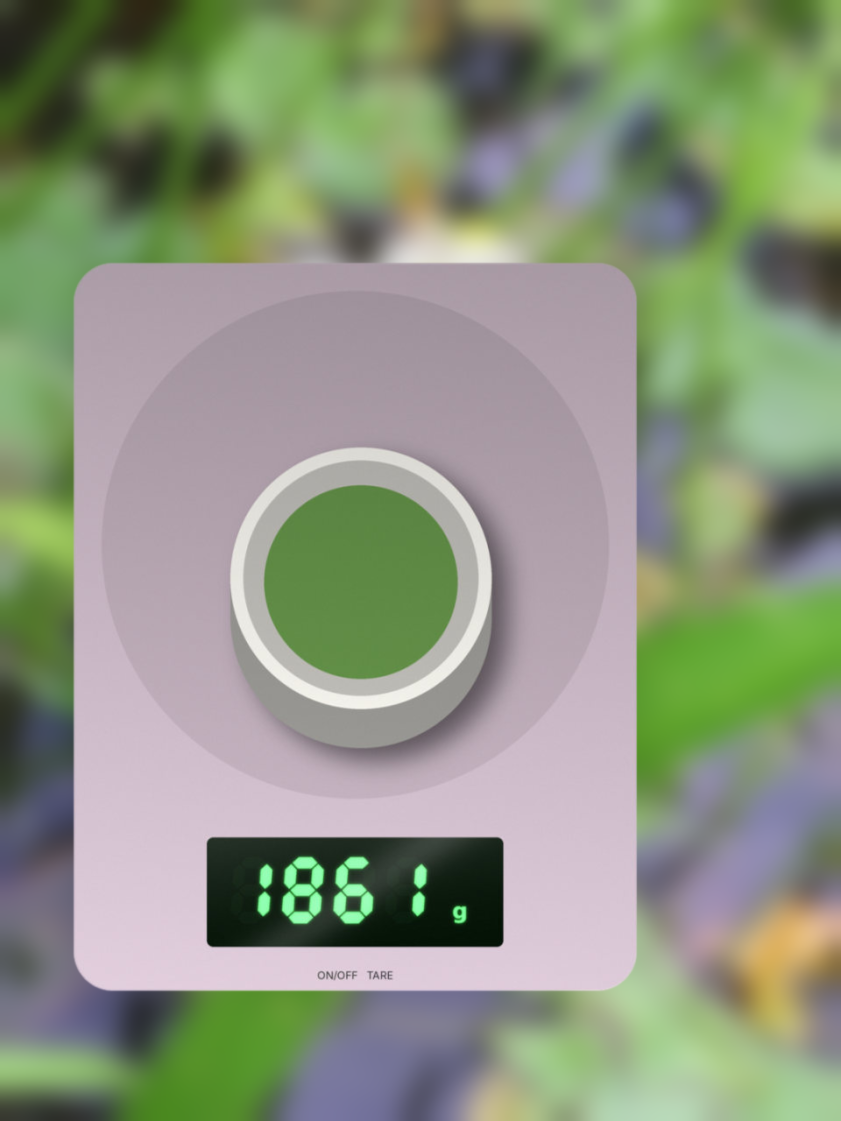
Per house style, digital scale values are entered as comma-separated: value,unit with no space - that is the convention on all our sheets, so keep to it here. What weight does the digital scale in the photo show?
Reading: 1861,g
